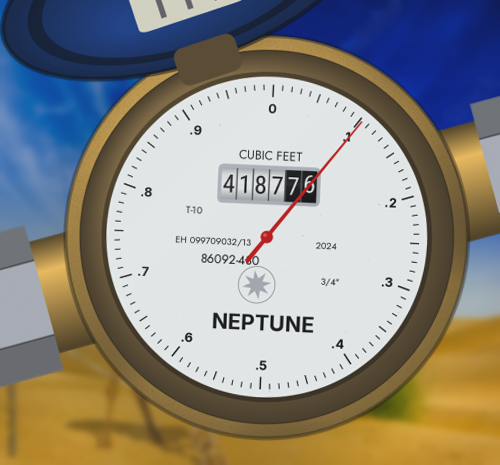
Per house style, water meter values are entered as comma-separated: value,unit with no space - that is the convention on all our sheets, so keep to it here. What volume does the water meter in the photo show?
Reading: 418776.10,ft³
